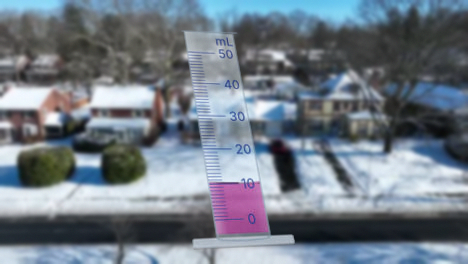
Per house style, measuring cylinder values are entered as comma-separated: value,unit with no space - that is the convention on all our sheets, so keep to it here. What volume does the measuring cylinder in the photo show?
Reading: 10,mL
